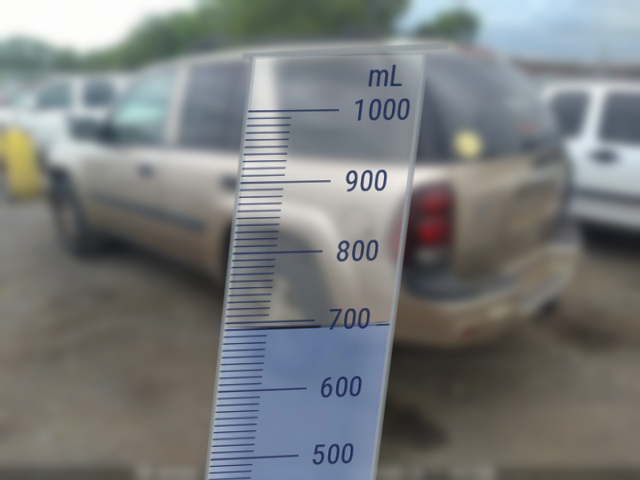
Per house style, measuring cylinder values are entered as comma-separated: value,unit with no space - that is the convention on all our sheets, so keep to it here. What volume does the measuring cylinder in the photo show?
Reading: 690,mL
